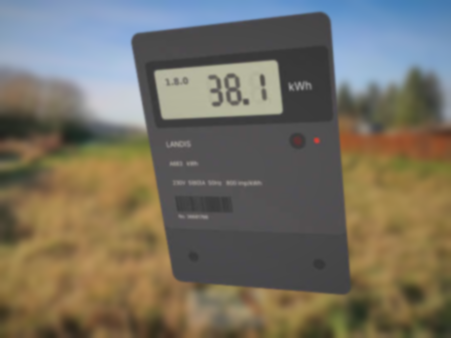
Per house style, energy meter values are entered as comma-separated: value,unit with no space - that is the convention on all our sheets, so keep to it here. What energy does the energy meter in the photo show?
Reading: 38.1,kWh
